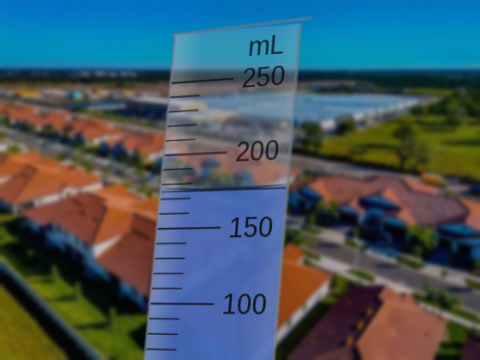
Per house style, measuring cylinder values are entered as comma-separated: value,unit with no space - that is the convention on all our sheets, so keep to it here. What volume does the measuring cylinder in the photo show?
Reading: 175,mL
